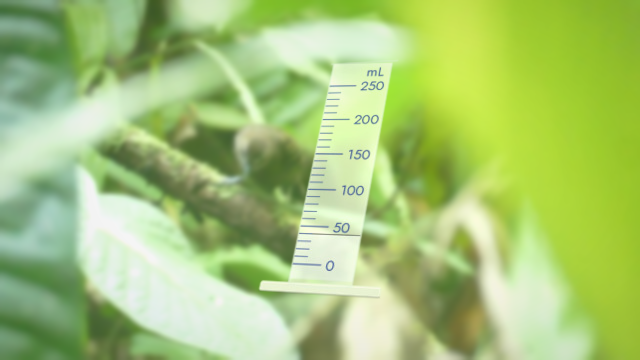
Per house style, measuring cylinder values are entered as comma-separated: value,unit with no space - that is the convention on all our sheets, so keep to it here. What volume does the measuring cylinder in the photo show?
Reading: 40,mL
